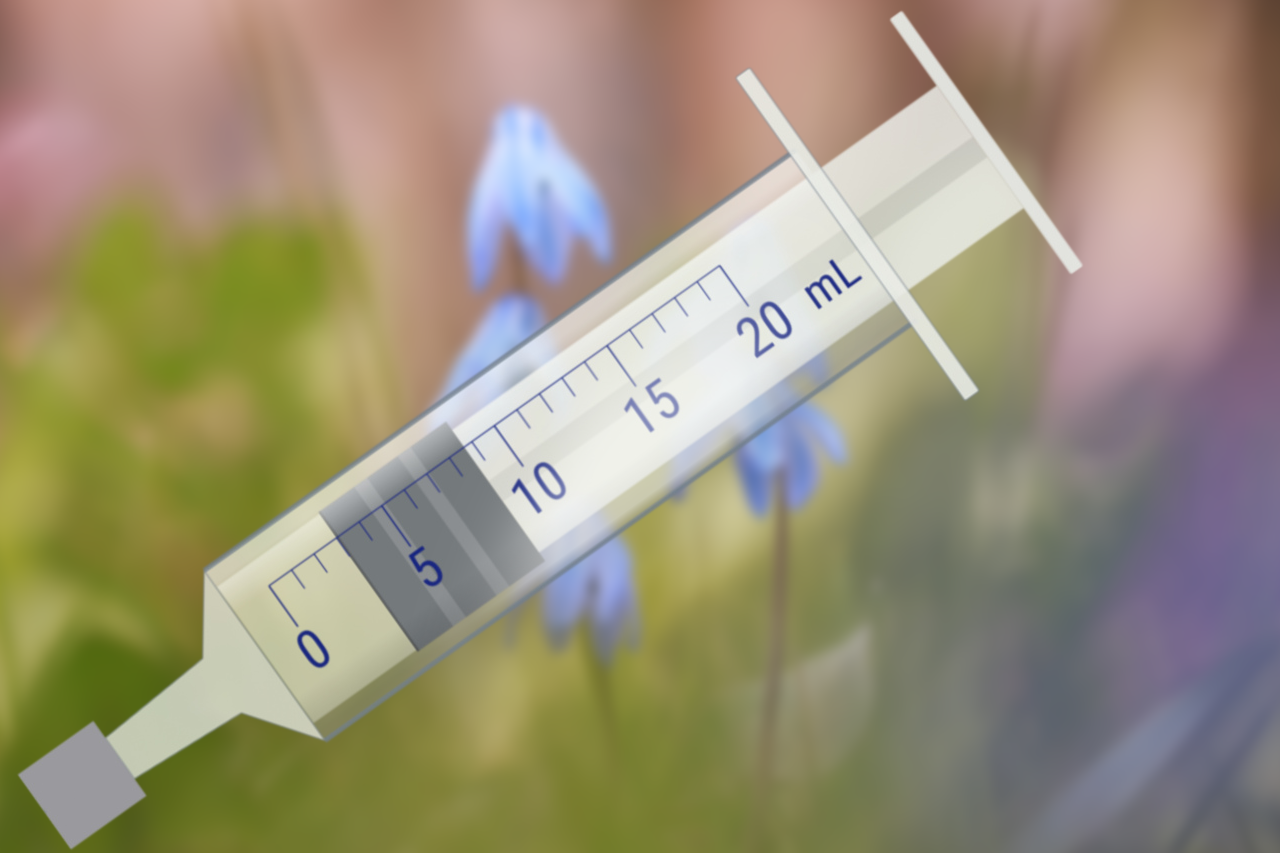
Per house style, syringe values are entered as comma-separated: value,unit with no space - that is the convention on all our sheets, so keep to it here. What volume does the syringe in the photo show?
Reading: 3,mL
